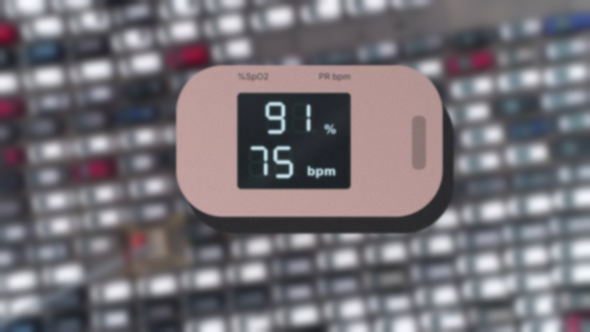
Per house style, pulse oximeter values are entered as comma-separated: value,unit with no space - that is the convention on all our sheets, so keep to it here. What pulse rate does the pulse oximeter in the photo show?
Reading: 75,bpm
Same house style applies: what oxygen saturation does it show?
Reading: 91,%
